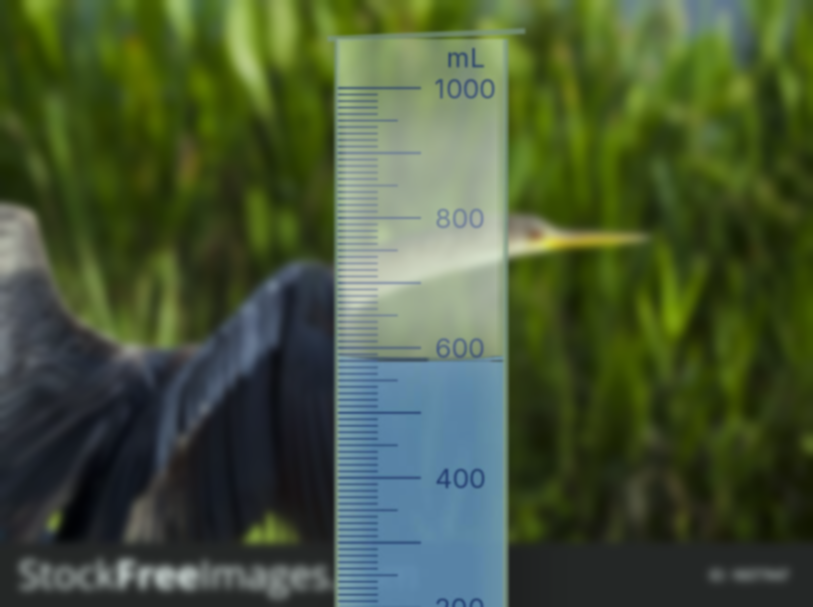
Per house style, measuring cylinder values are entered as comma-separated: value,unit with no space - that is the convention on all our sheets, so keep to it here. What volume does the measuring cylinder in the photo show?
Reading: 580,mL
